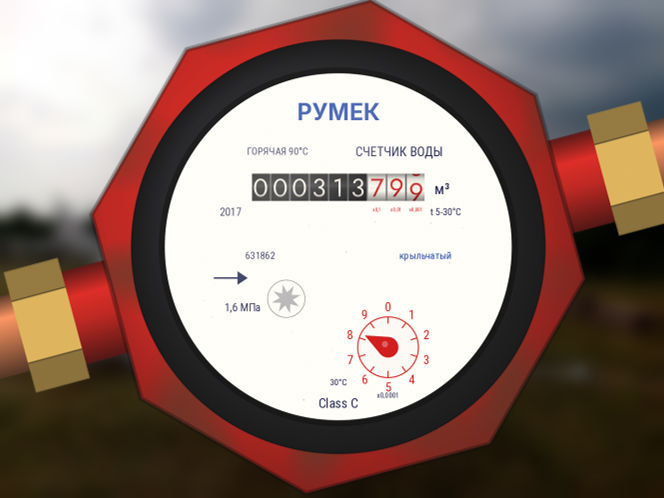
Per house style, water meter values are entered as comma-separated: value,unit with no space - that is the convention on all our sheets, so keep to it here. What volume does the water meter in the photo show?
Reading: 313.7988,m³
